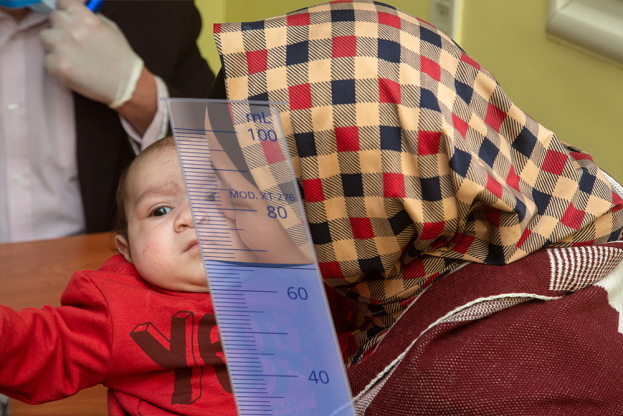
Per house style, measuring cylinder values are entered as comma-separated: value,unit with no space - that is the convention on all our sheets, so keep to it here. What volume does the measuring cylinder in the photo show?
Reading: 66,mL
